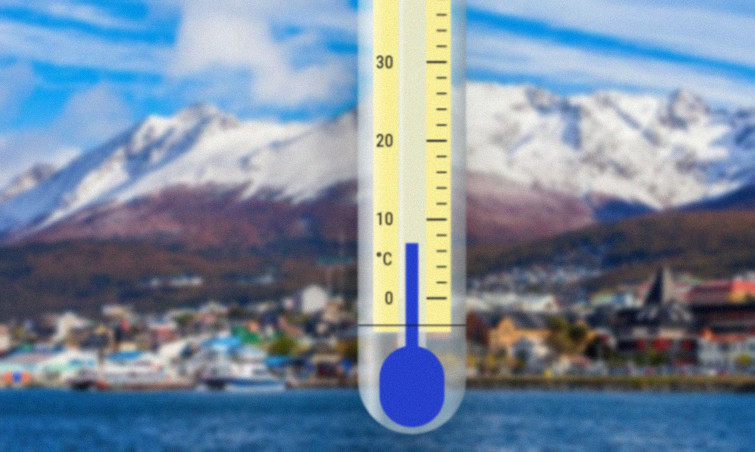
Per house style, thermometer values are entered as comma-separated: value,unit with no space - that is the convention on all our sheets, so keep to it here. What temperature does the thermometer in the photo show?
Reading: 7,°C
